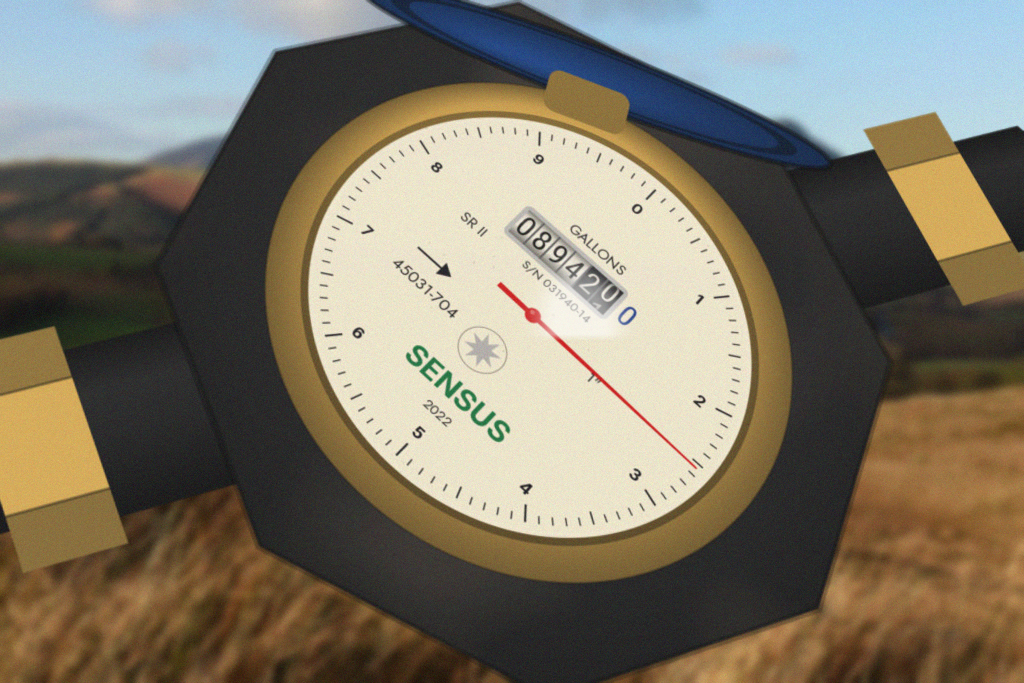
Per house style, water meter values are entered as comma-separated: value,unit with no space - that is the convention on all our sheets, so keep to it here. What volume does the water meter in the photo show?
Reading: 894202.5,gal
